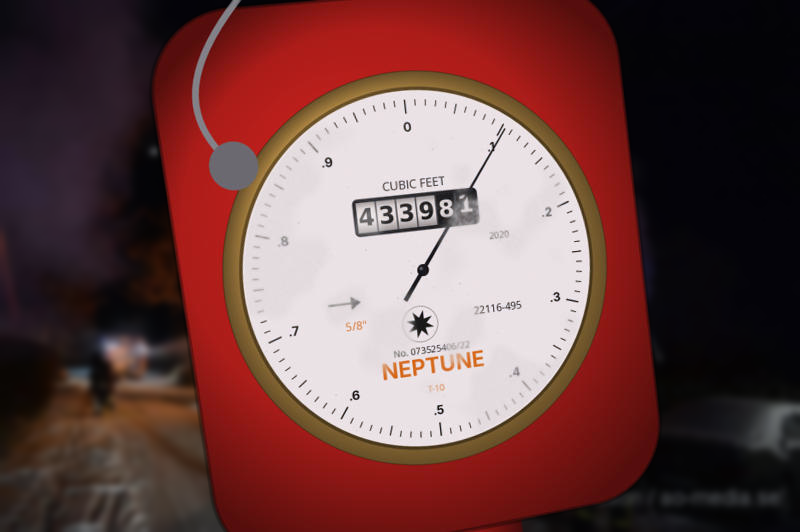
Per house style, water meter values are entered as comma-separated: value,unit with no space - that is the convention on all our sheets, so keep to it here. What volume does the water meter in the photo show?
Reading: 433981.10,ft³
